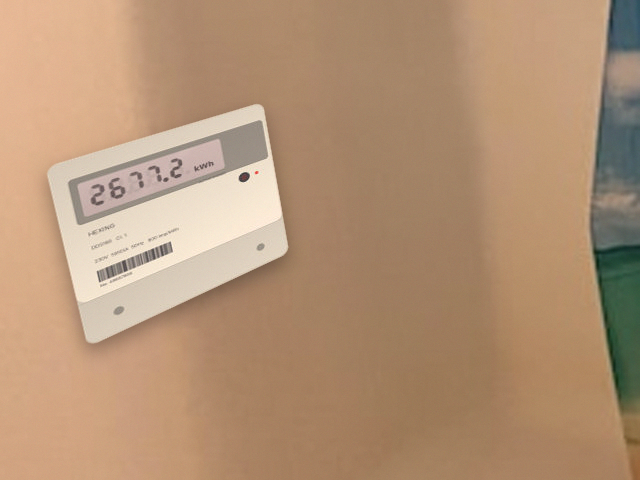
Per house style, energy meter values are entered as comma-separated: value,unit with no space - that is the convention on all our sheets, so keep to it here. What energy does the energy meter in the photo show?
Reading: 2677.2,kWh
